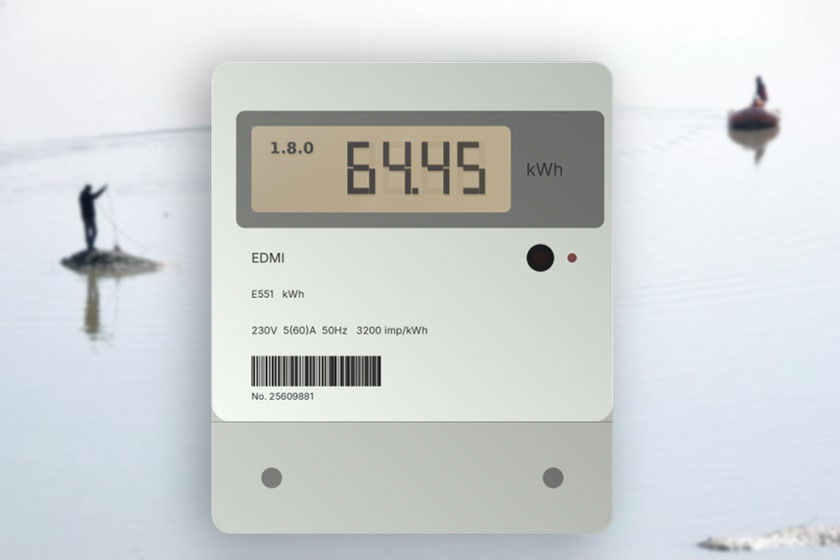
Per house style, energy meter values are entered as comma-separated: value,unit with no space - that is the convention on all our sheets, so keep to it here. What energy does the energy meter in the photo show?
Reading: 64.45,kWh
